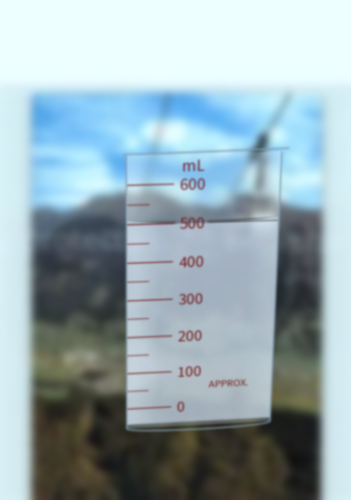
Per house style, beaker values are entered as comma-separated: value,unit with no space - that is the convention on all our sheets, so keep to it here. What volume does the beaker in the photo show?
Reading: 500,mL
